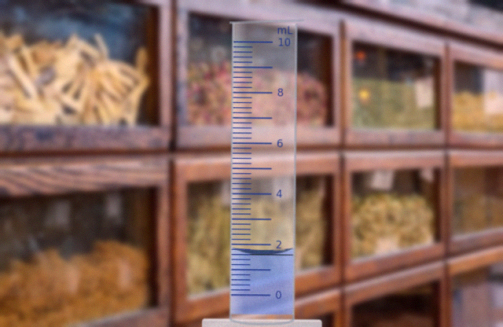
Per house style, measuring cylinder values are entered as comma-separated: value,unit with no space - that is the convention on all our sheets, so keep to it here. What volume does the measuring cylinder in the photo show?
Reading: 1.6,mL
